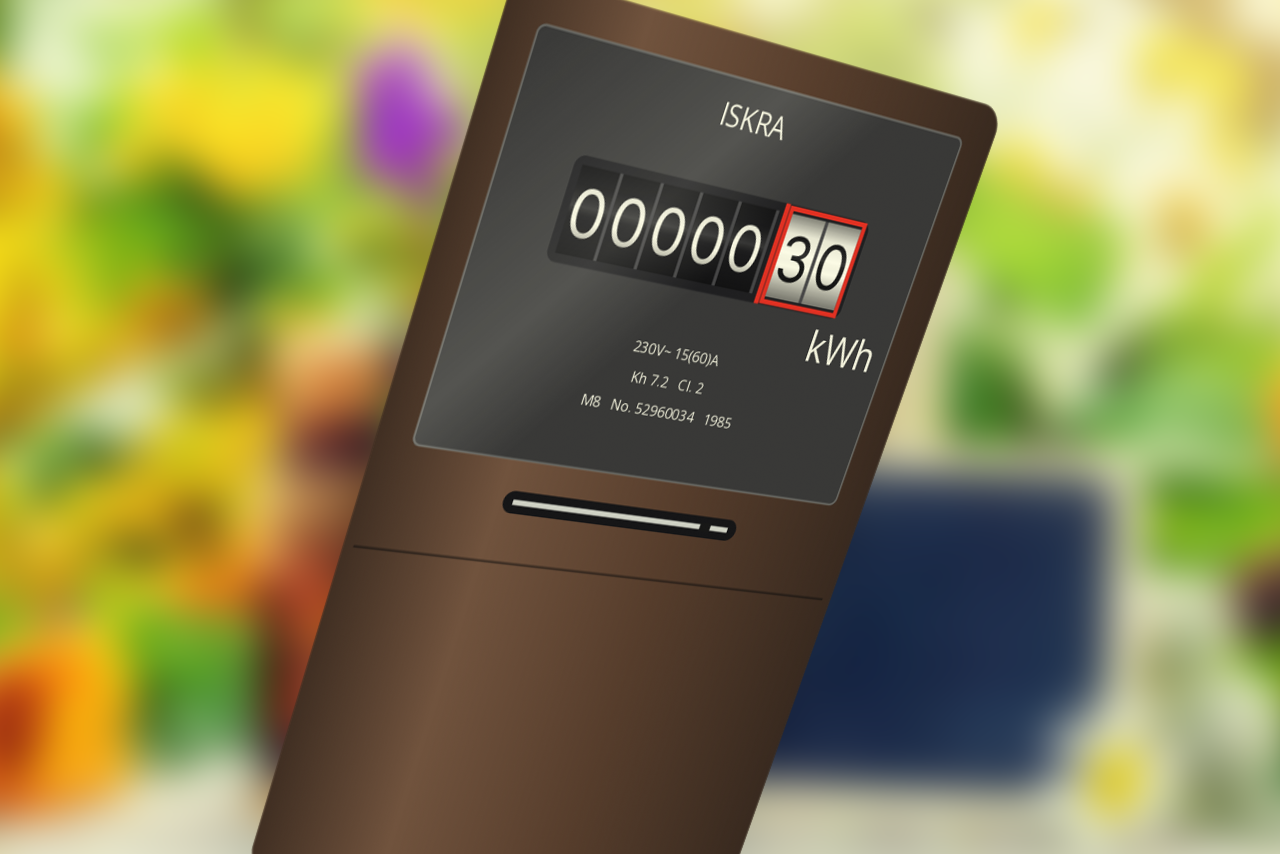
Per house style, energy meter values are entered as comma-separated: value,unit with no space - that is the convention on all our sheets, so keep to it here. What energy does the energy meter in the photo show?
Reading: 0.30,kWh
